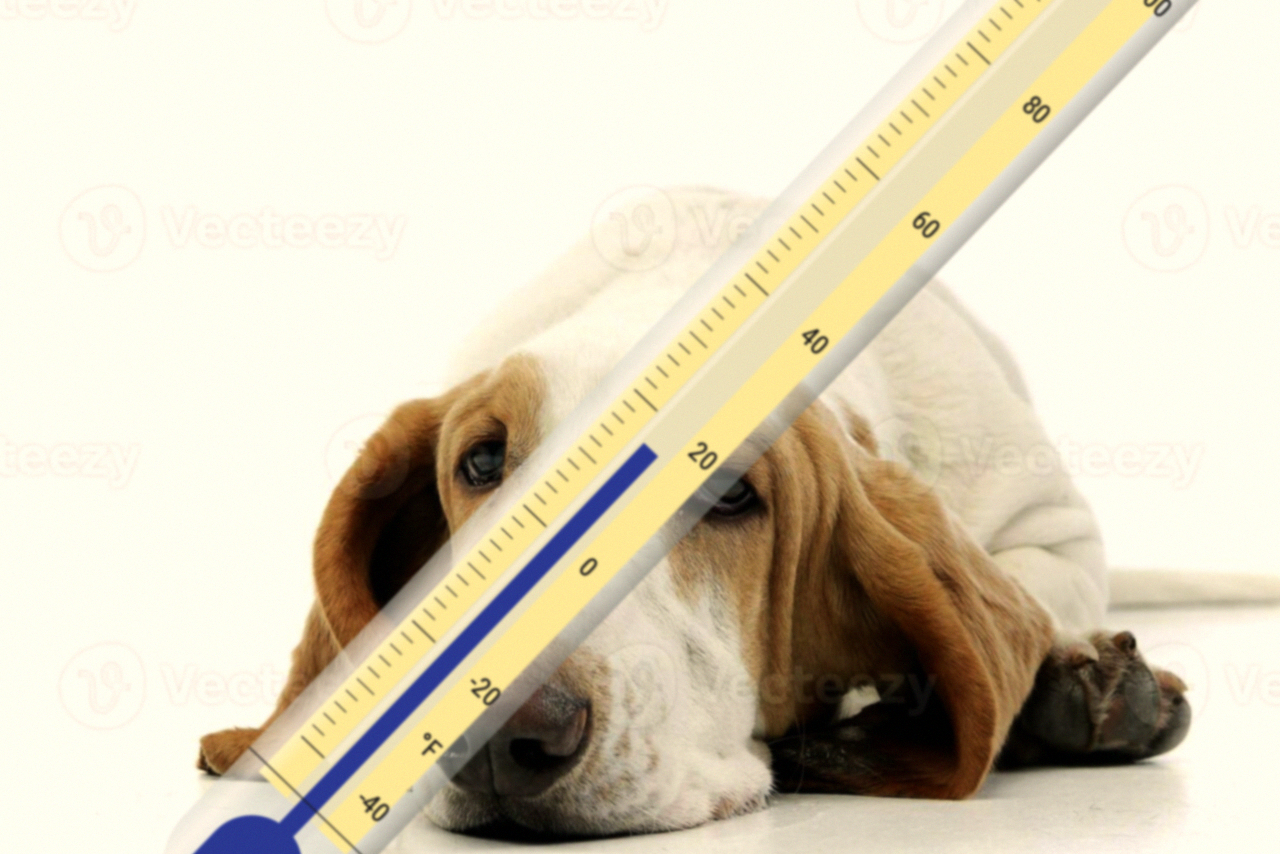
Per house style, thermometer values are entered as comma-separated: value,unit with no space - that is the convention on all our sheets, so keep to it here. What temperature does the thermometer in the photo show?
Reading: 16,°F
